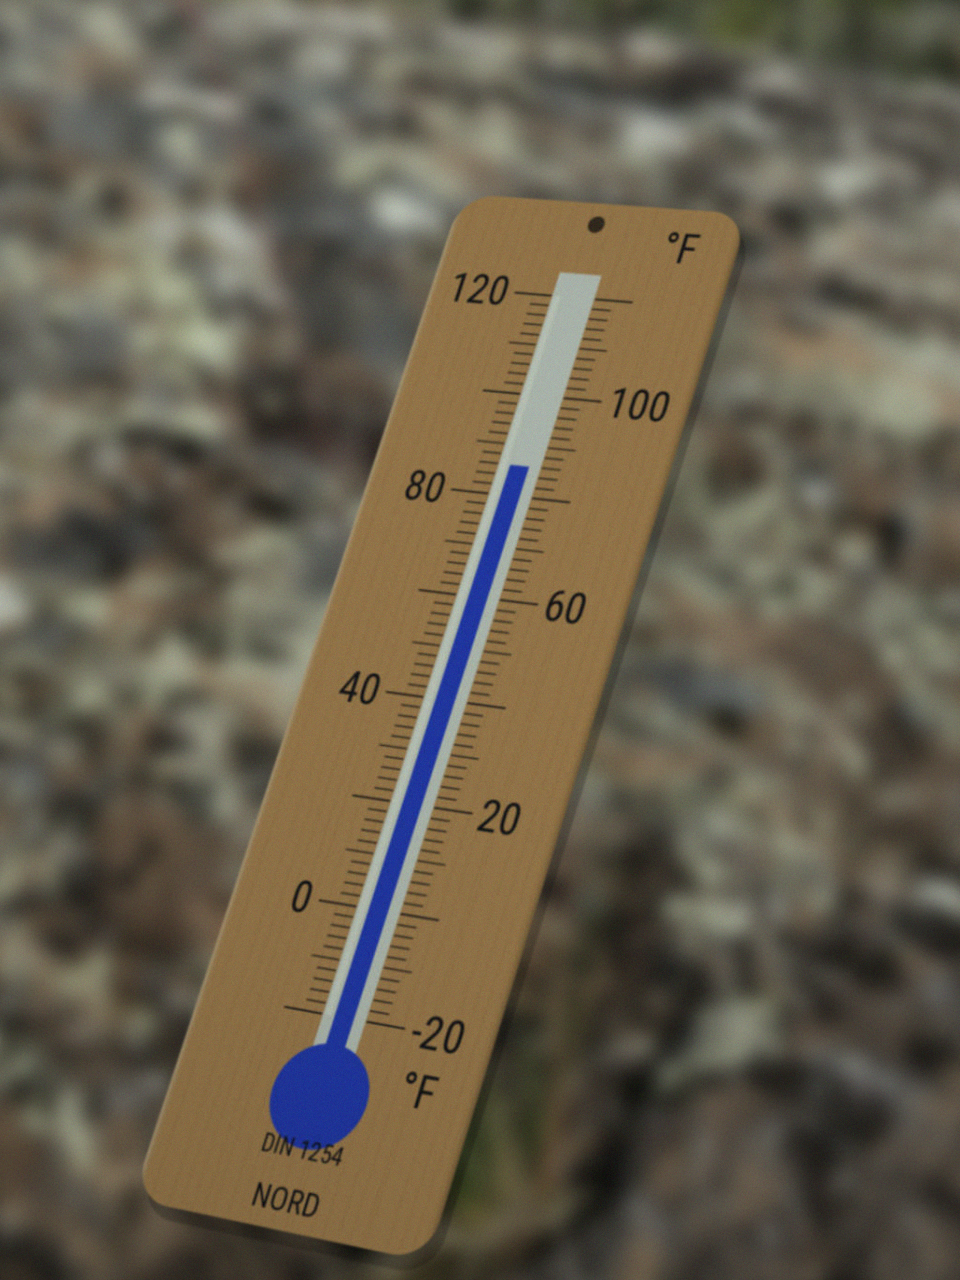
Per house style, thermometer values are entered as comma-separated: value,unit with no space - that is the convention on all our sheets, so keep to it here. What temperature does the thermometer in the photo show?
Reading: 86,°F
